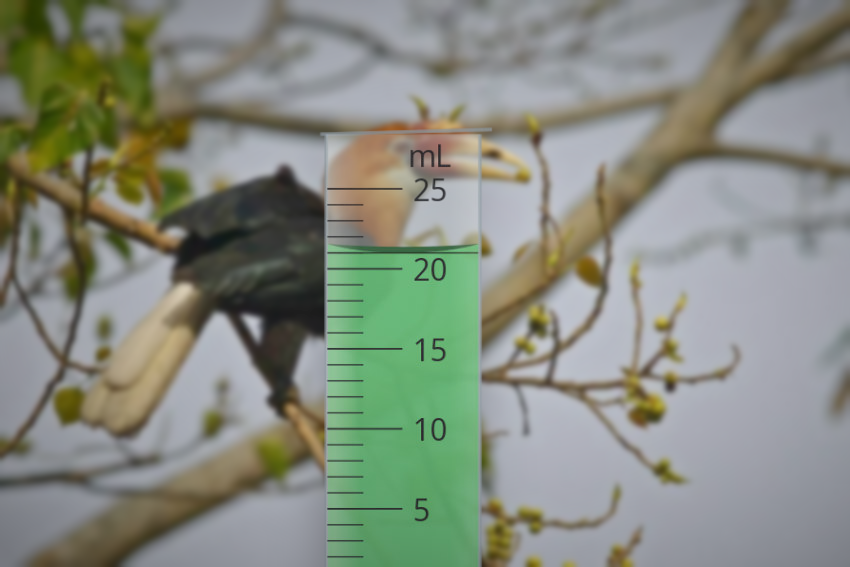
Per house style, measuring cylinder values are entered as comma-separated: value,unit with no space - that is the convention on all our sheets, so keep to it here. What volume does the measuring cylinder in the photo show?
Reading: 21,mL
